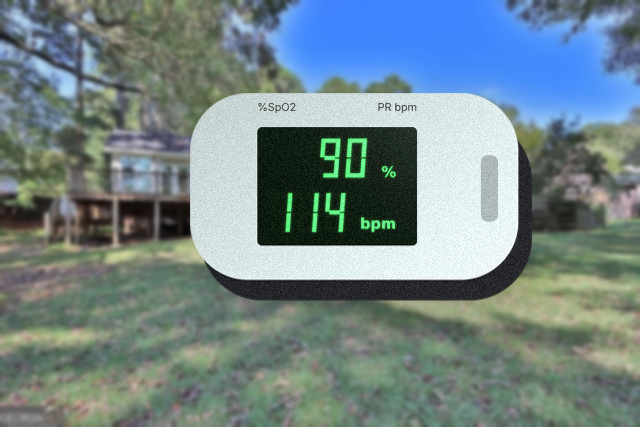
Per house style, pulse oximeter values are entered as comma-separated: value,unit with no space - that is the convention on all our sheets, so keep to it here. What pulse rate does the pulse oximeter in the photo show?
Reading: 114,bpm
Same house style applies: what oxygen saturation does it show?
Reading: 90,%
